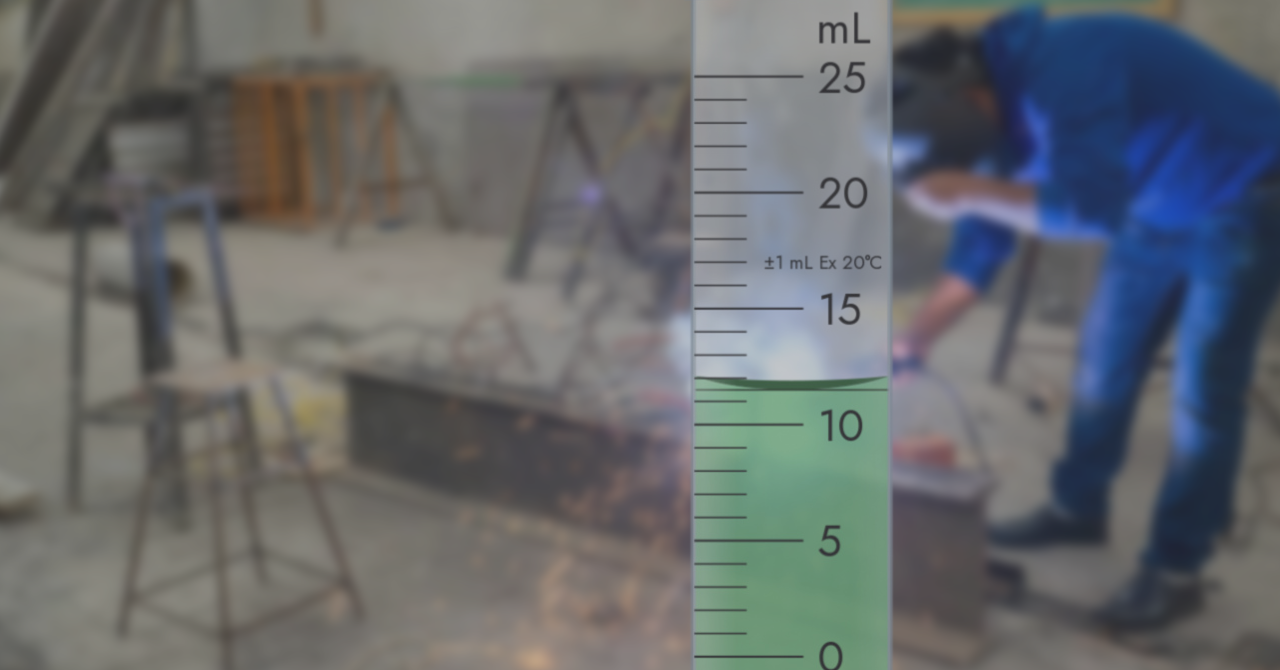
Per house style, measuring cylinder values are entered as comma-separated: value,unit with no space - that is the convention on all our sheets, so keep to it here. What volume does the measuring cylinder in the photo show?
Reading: 11.5,mL
